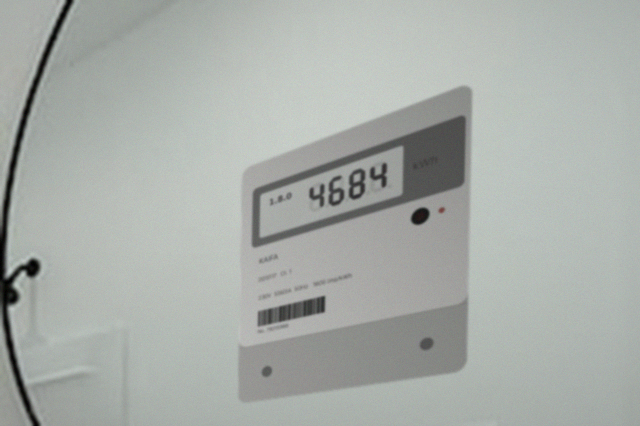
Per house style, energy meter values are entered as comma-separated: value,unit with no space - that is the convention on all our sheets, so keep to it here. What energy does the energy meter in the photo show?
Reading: 4684,kWh
